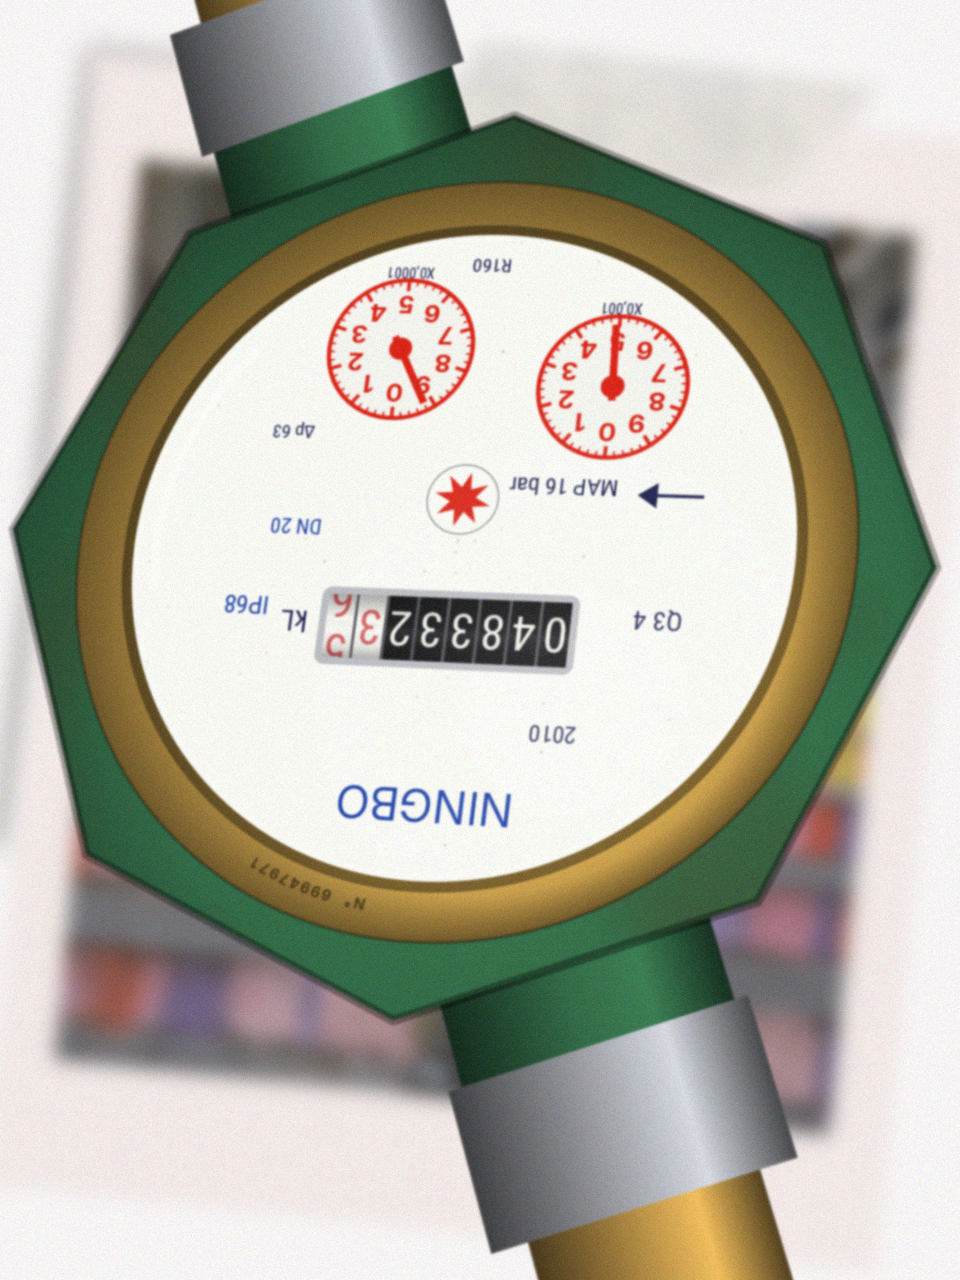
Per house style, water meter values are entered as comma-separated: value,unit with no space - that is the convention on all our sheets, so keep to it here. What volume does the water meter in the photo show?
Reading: 48332.3549,kL
